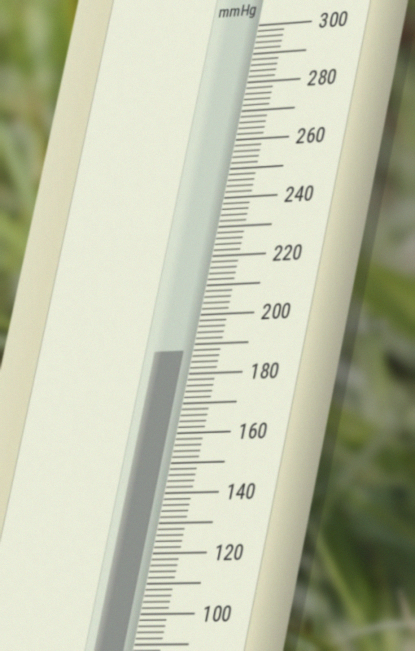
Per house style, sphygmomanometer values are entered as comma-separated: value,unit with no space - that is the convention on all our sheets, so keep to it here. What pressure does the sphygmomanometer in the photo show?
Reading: 188,mmHg
